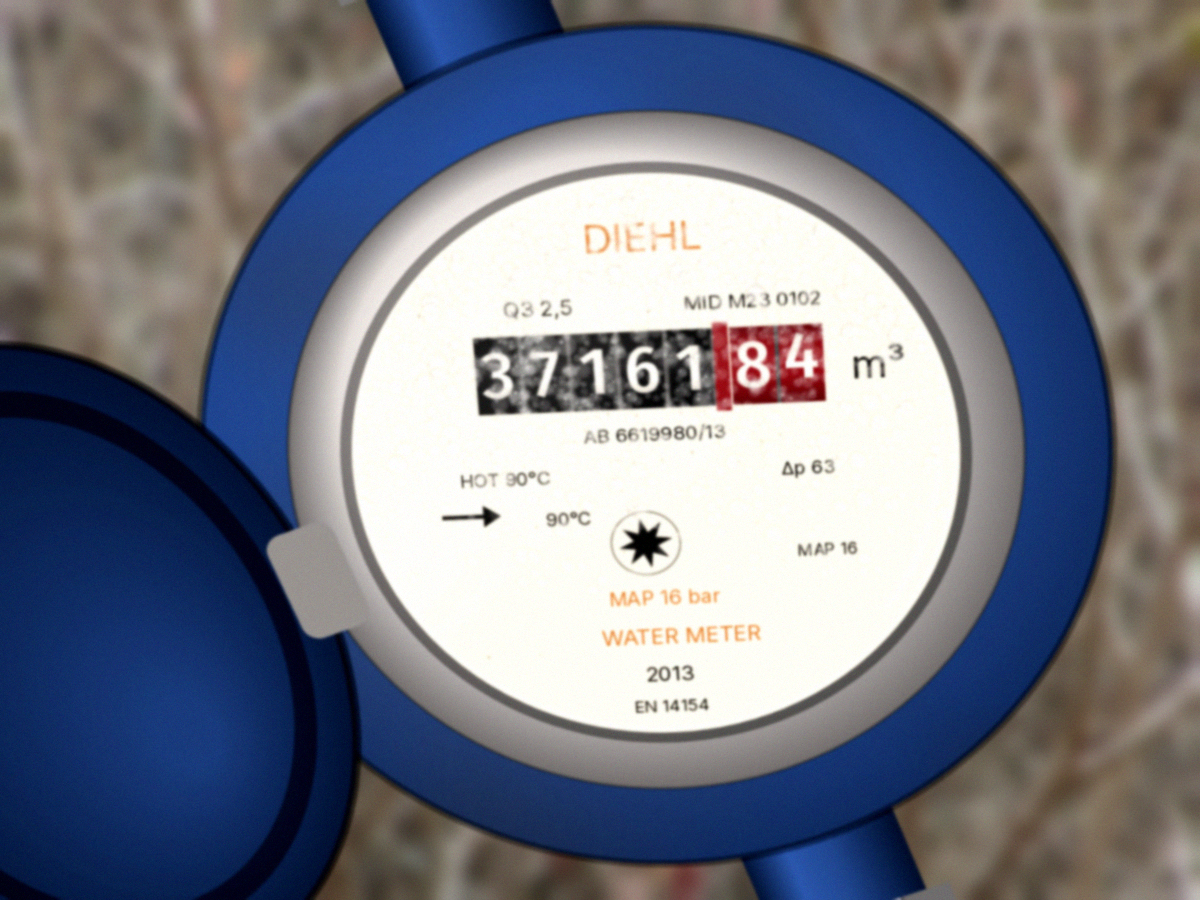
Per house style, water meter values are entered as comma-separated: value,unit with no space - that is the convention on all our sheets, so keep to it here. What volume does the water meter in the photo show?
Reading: 37161.84,m³
